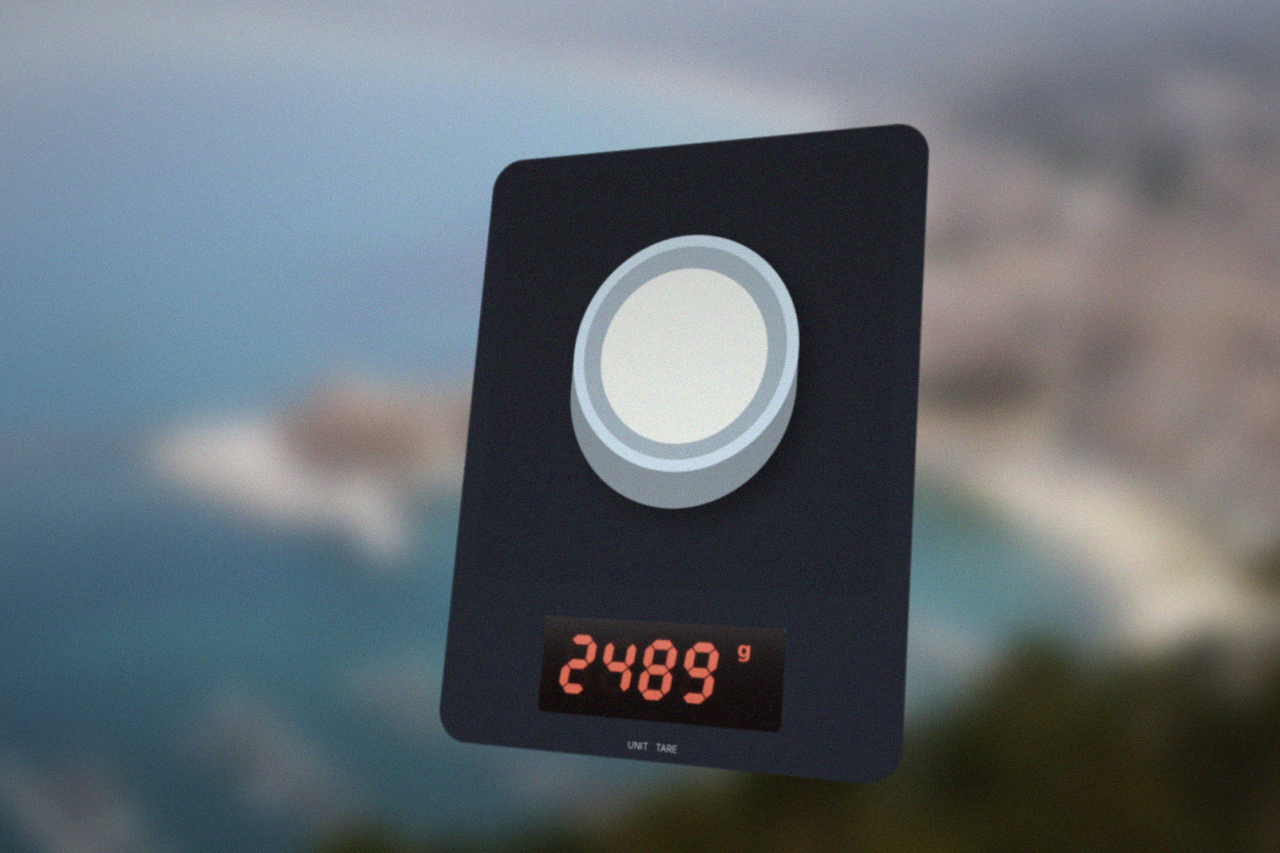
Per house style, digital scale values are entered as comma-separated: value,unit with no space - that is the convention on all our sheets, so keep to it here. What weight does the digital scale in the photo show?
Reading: 2489,g
